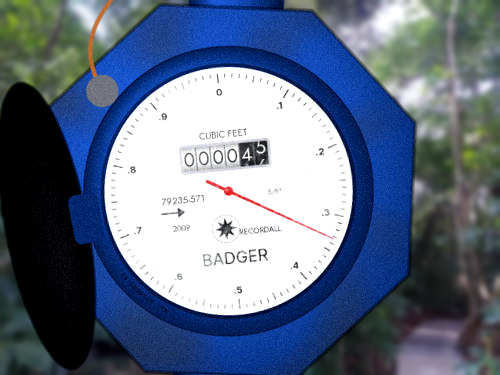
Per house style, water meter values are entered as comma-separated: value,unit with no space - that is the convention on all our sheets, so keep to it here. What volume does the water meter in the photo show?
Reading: 45.33,ft³
